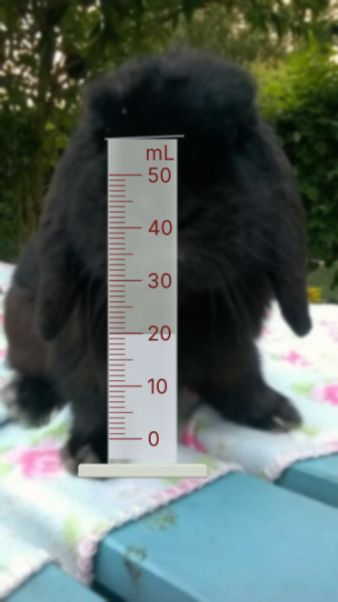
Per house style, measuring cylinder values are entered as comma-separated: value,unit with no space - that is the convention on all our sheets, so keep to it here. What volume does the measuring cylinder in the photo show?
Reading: 20,mL
